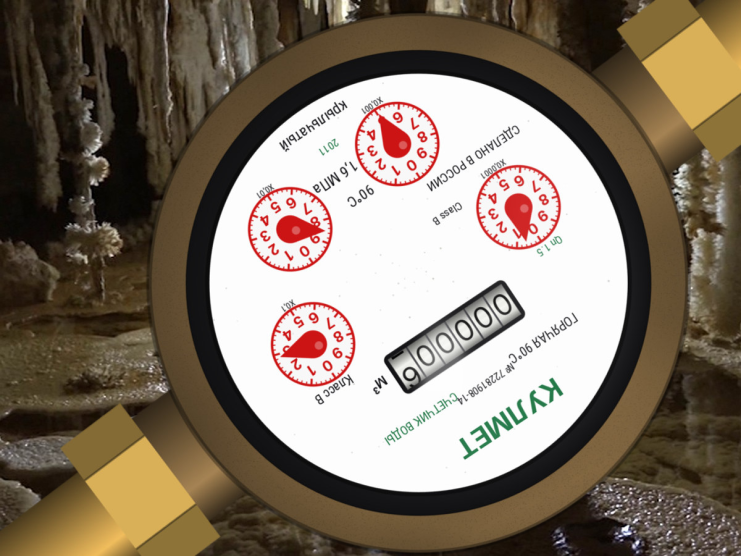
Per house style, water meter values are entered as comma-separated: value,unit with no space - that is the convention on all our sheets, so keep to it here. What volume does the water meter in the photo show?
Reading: 6.2850,m³
